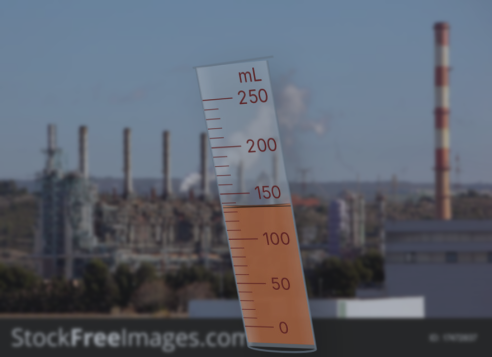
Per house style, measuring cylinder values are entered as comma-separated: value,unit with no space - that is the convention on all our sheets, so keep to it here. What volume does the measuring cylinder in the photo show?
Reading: 135,mL
